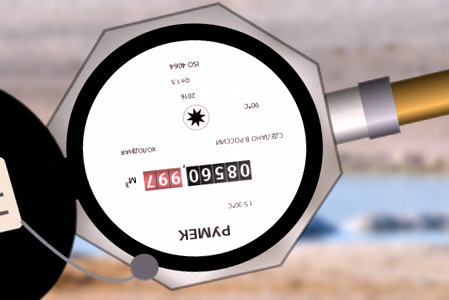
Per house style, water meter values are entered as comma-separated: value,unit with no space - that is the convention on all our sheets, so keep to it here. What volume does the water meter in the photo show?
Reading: 8560.997,m³
